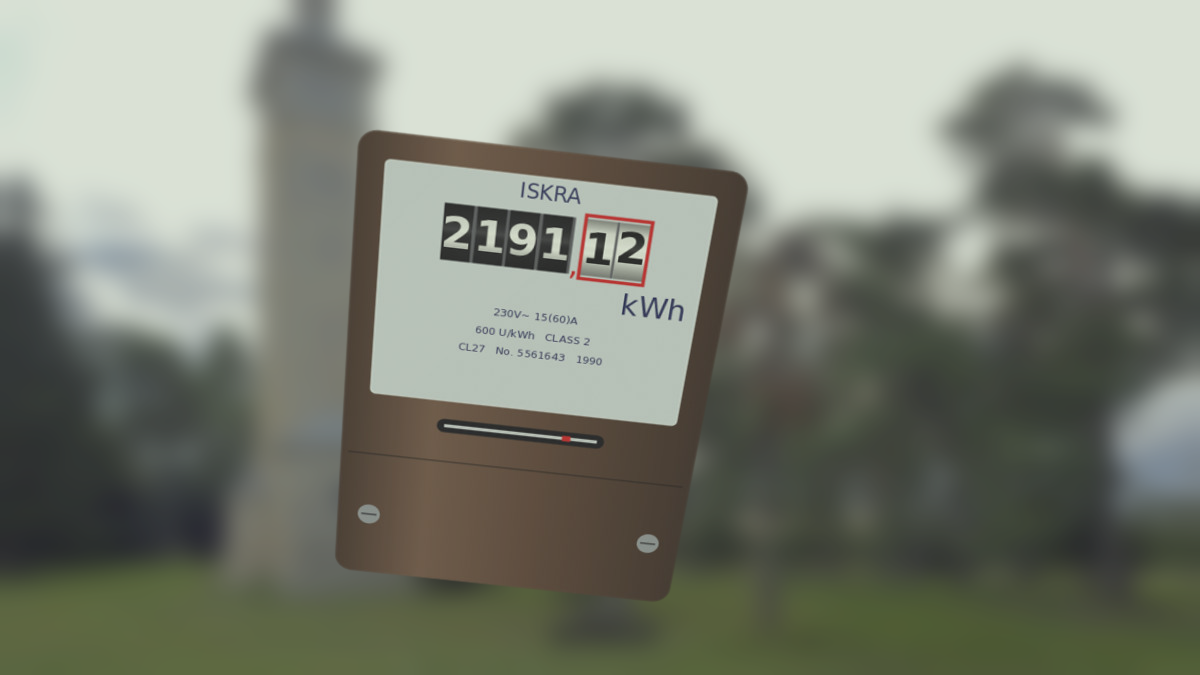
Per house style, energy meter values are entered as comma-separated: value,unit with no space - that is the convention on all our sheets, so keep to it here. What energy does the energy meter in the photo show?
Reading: 2191.12,kWh
